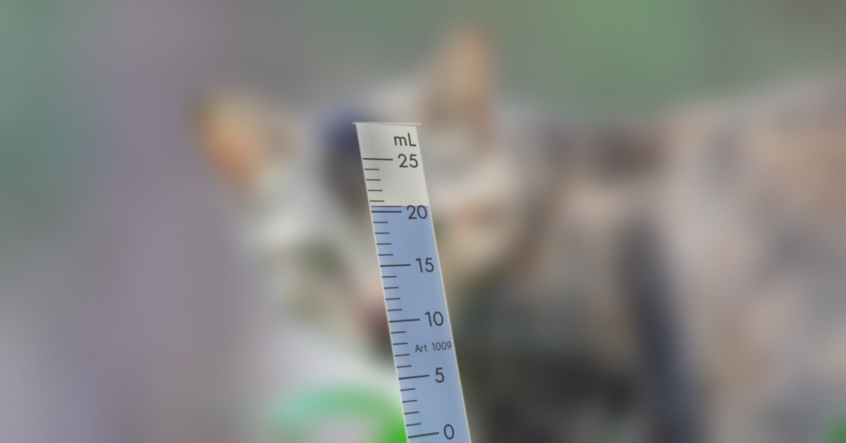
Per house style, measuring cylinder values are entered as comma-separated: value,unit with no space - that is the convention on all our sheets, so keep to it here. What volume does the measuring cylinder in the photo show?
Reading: 20.5,mL
